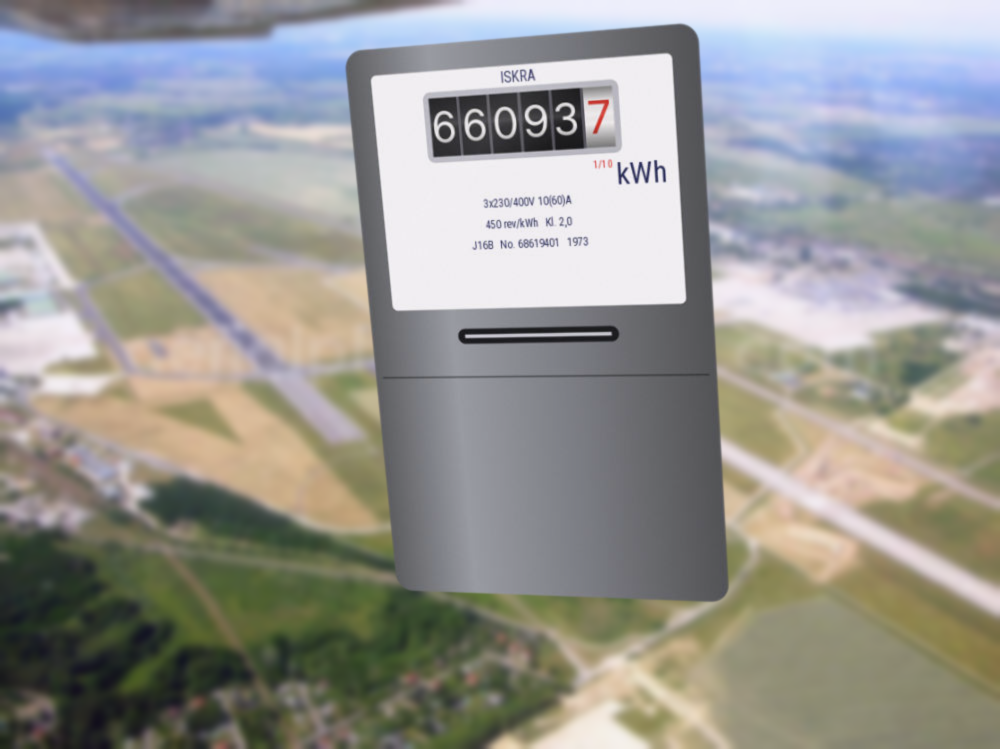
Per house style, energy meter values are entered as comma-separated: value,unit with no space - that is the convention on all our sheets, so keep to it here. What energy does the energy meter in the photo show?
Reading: 66093.7,kWh
